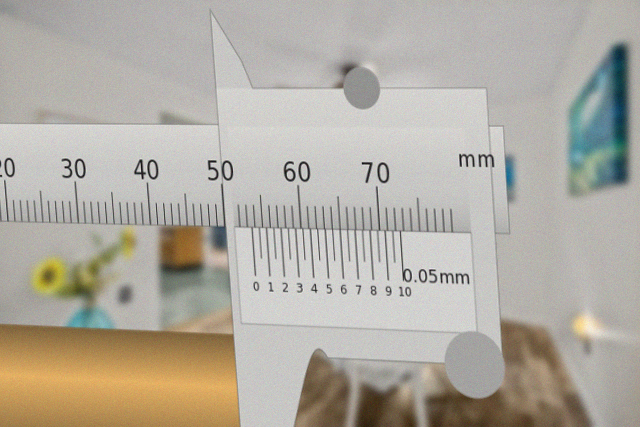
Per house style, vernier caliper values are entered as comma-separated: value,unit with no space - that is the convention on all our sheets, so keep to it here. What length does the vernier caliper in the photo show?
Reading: 53.6,mm
